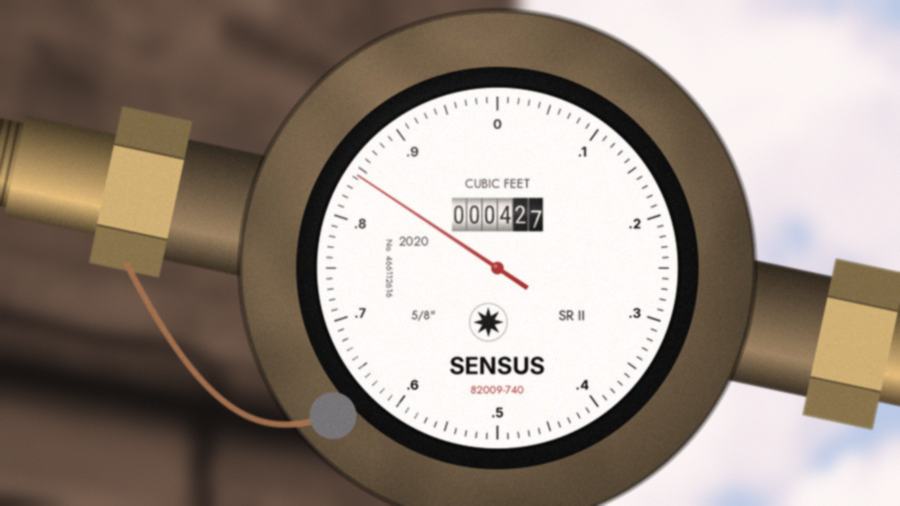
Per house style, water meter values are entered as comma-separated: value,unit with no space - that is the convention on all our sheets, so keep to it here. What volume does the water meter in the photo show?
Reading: 426.84,ft³
